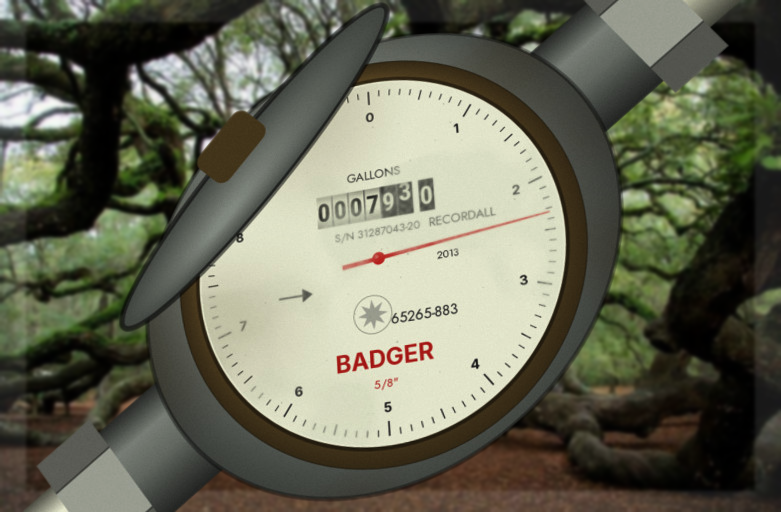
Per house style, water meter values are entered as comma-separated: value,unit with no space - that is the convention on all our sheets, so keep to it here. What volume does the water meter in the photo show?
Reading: 7932.3,gal
